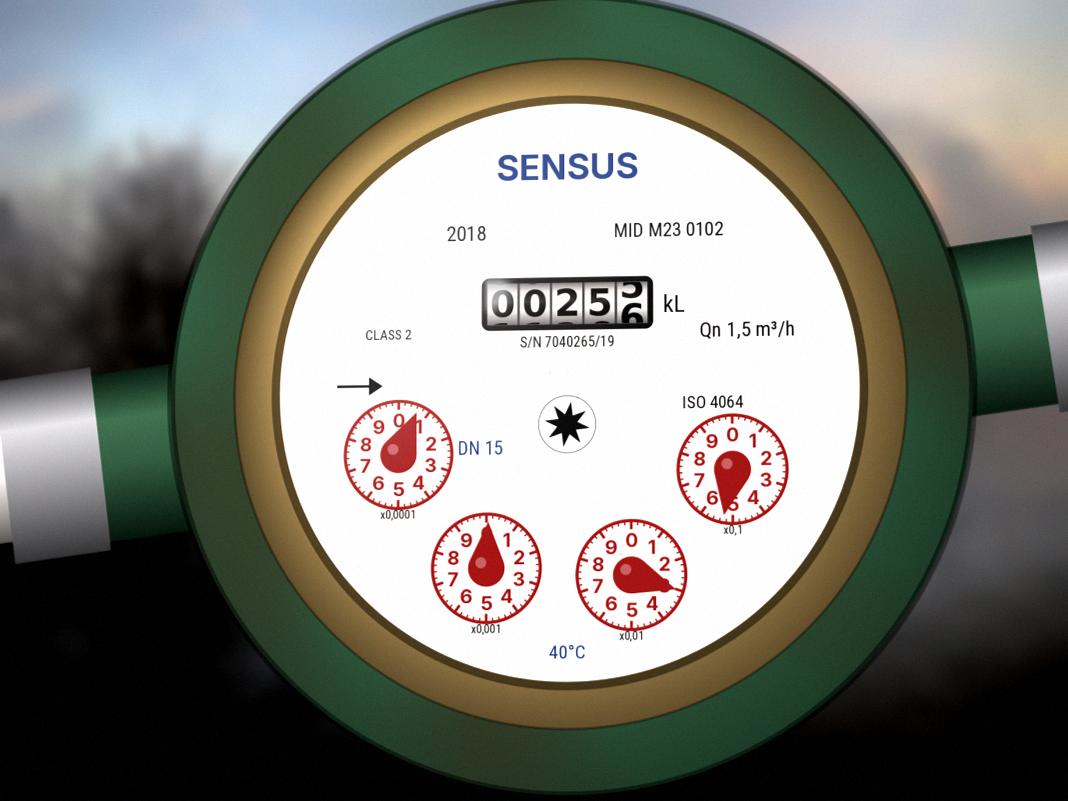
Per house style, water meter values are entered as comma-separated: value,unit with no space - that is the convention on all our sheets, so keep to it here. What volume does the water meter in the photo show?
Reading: 255.5300,kL
